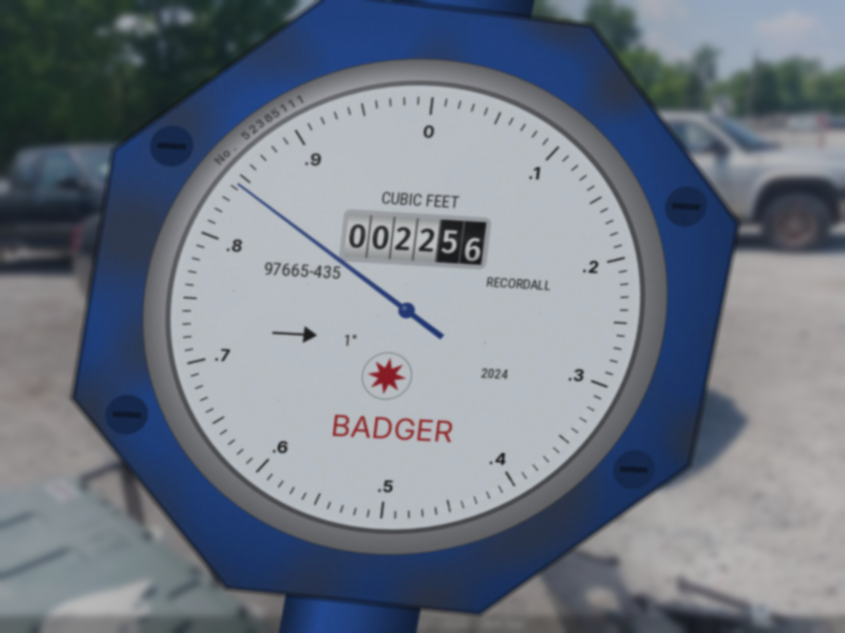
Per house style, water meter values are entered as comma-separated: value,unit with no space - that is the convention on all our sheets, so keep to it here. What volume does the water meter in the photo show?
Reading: 2255.84,ft³
